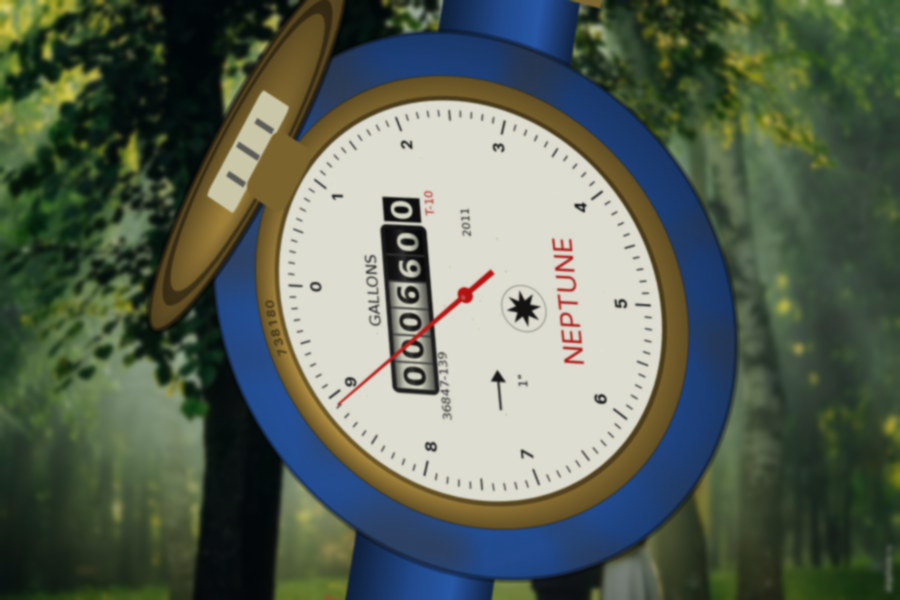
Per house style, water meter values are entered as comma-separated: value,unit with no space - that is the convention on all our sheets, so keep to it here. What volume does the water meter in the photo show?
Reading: 6598.9,gal
